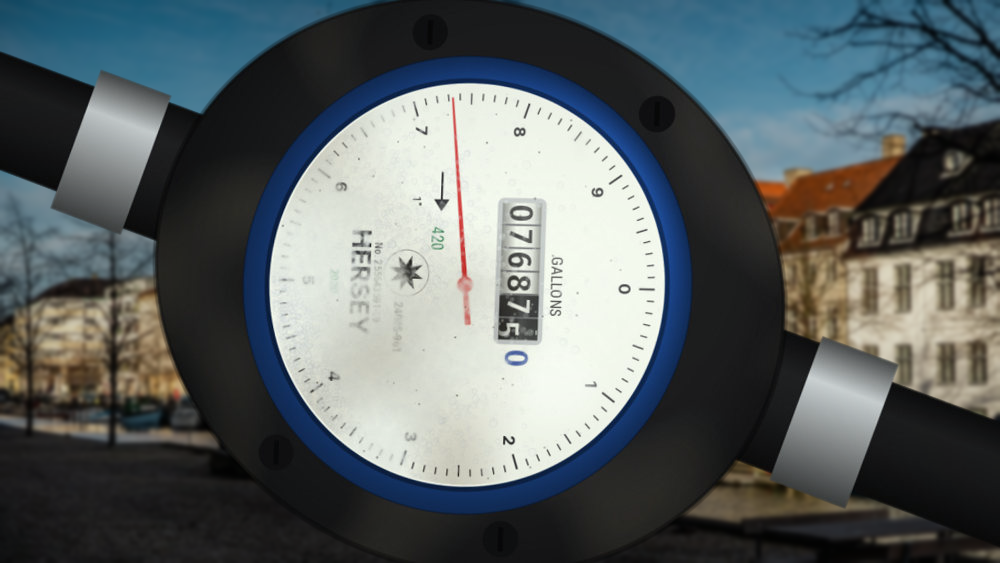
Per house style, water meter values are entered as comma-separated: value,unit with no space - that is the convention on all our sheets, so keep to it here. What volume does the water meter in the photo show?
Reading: 768747.3,gal
